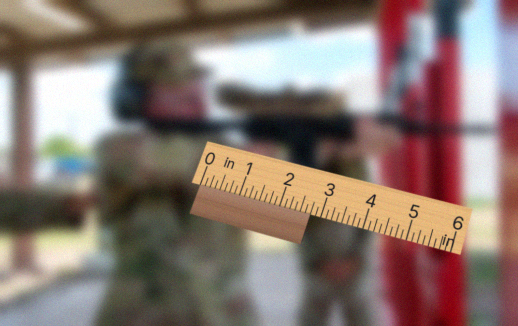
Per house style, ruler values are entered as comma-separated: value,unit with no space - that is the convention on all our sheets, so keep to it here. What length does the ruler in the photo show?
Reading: 2.75,in
